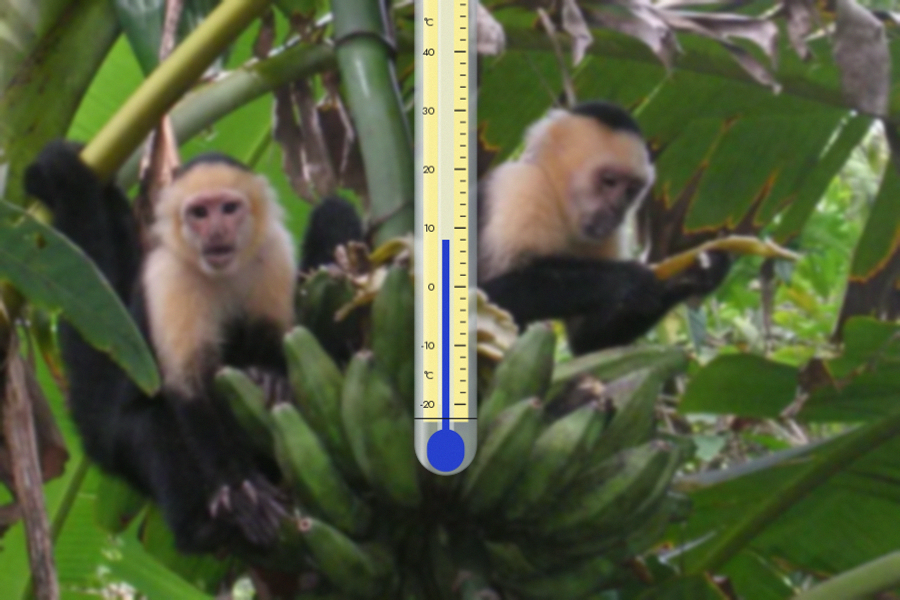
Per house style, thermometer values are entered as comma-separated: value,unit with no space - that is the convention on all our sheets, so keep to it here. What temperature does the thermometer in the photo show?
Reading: 8,°C
